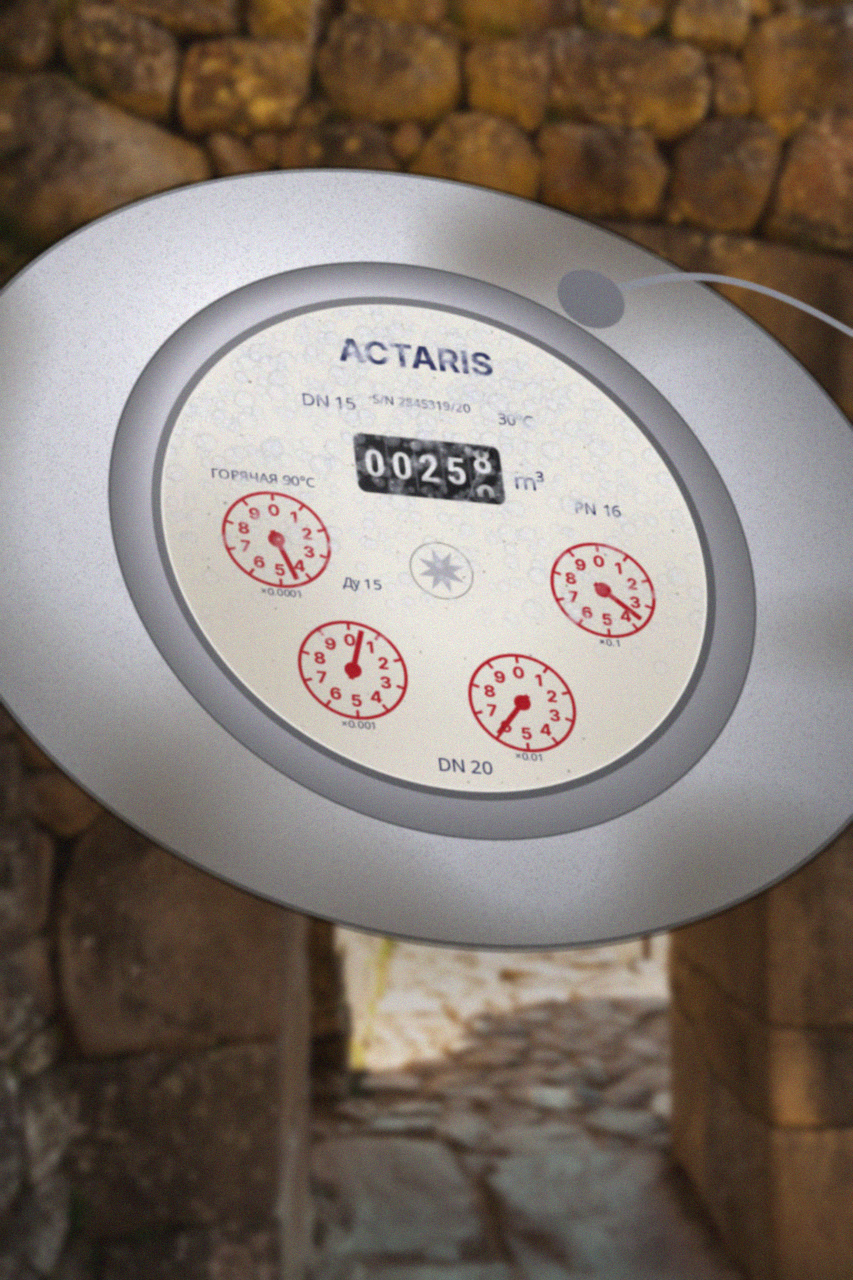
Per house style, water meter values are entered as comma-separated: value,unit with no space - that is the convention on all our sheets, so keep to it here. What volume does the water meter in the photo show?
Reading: 258.3604,m³
